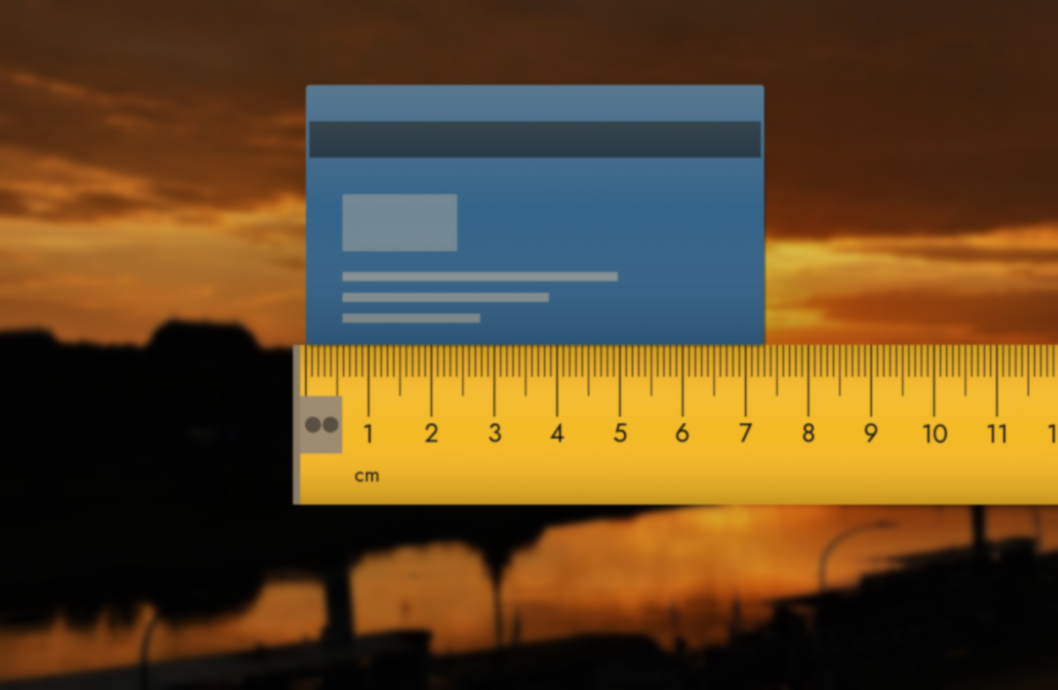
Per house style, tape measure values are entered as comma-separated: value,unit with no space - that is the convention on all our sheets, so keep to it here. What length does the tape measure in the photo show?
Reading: 7.3,cm
